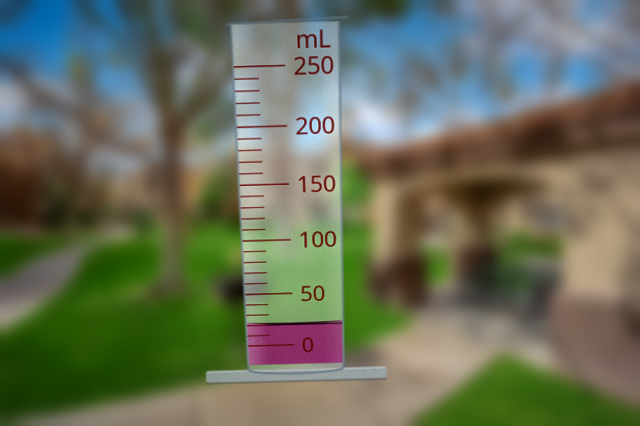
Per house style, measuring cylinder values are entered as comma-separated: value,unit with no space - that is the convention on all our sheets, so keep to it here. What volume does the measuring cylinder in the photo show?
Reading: 20,mL
